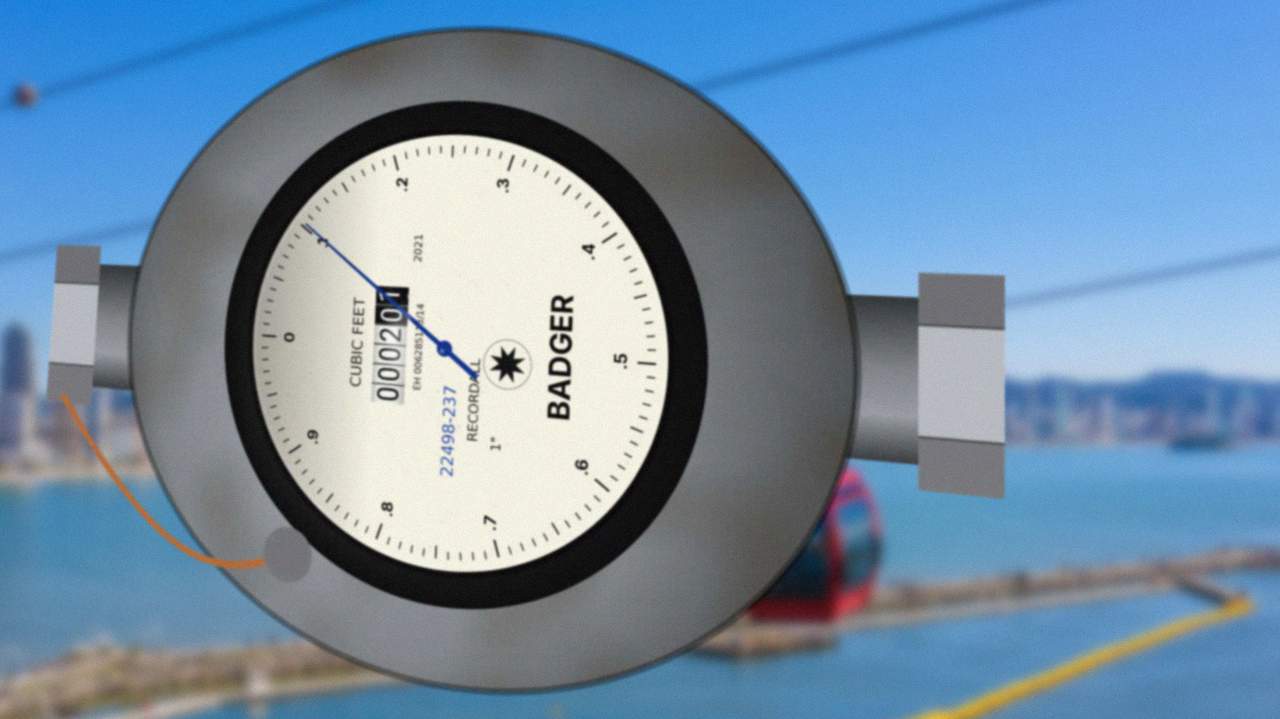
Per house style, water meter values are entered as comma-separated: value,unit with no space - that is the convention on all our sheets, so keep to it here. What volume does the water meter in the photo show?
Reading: 201.10,ft³
